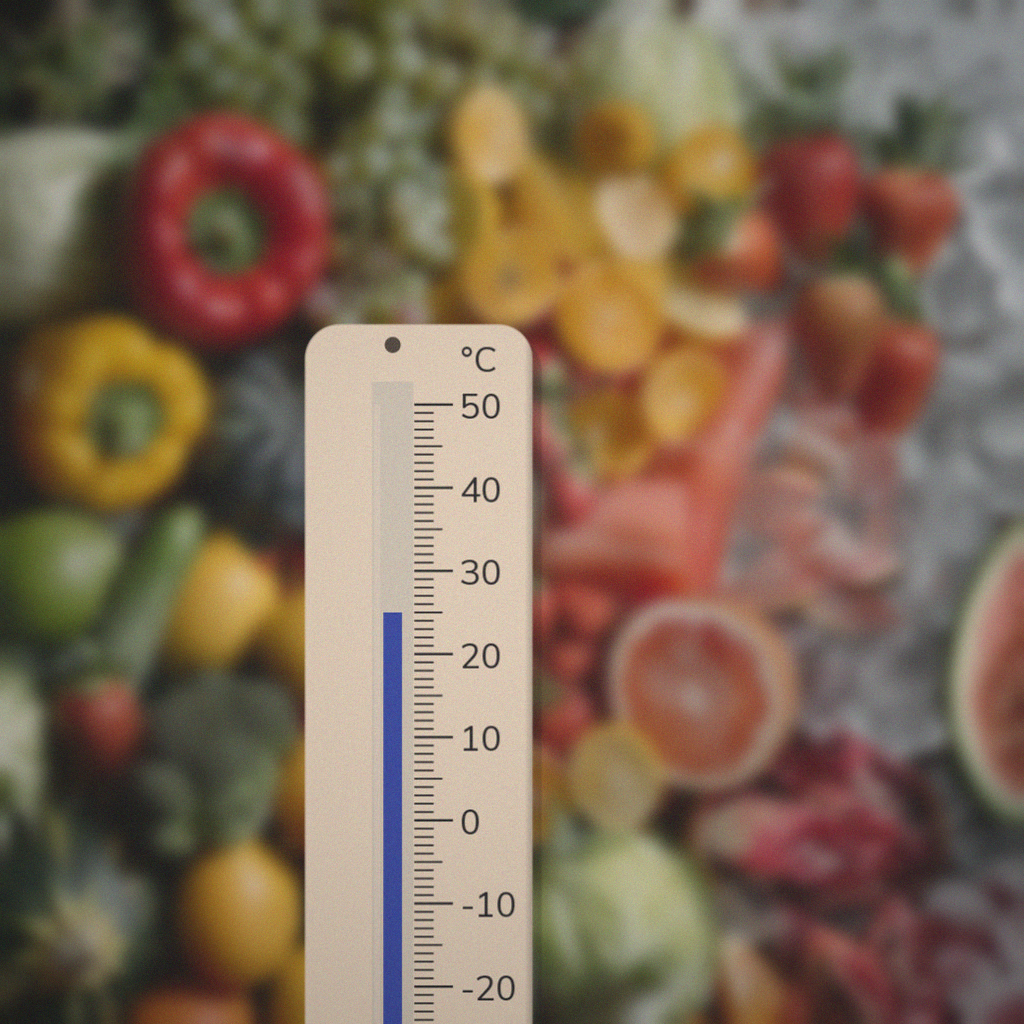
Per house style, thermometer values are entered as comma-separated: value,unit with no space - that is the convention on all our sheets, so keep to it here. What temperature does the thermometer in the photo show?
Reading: 25,°C
